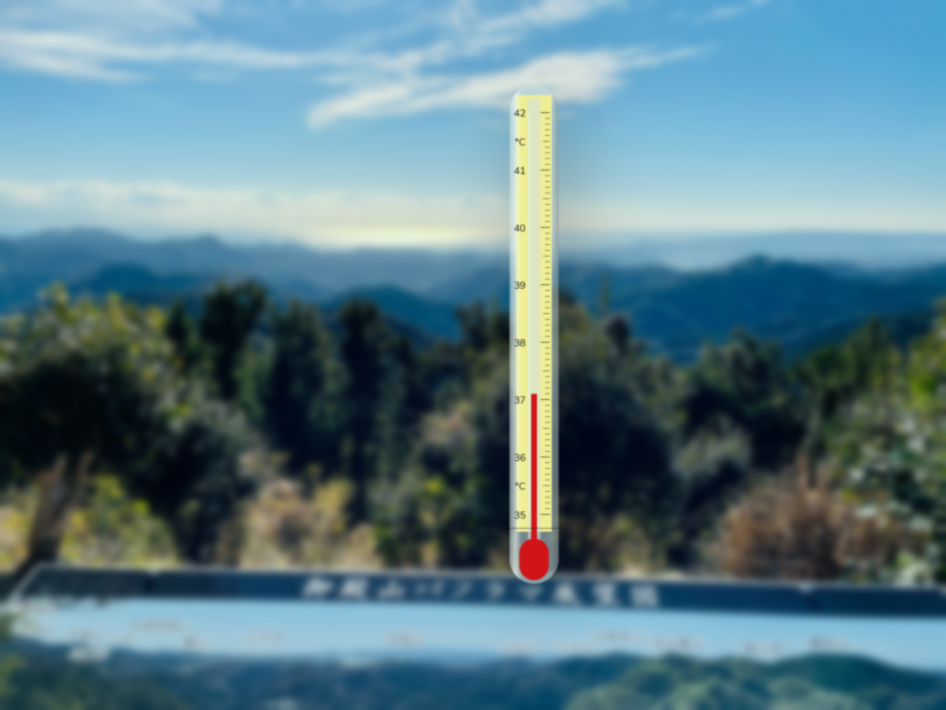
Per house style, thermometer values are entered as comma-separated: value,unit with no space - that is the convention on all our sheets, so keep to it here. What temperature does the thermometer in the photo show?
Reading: 37.1,°C
